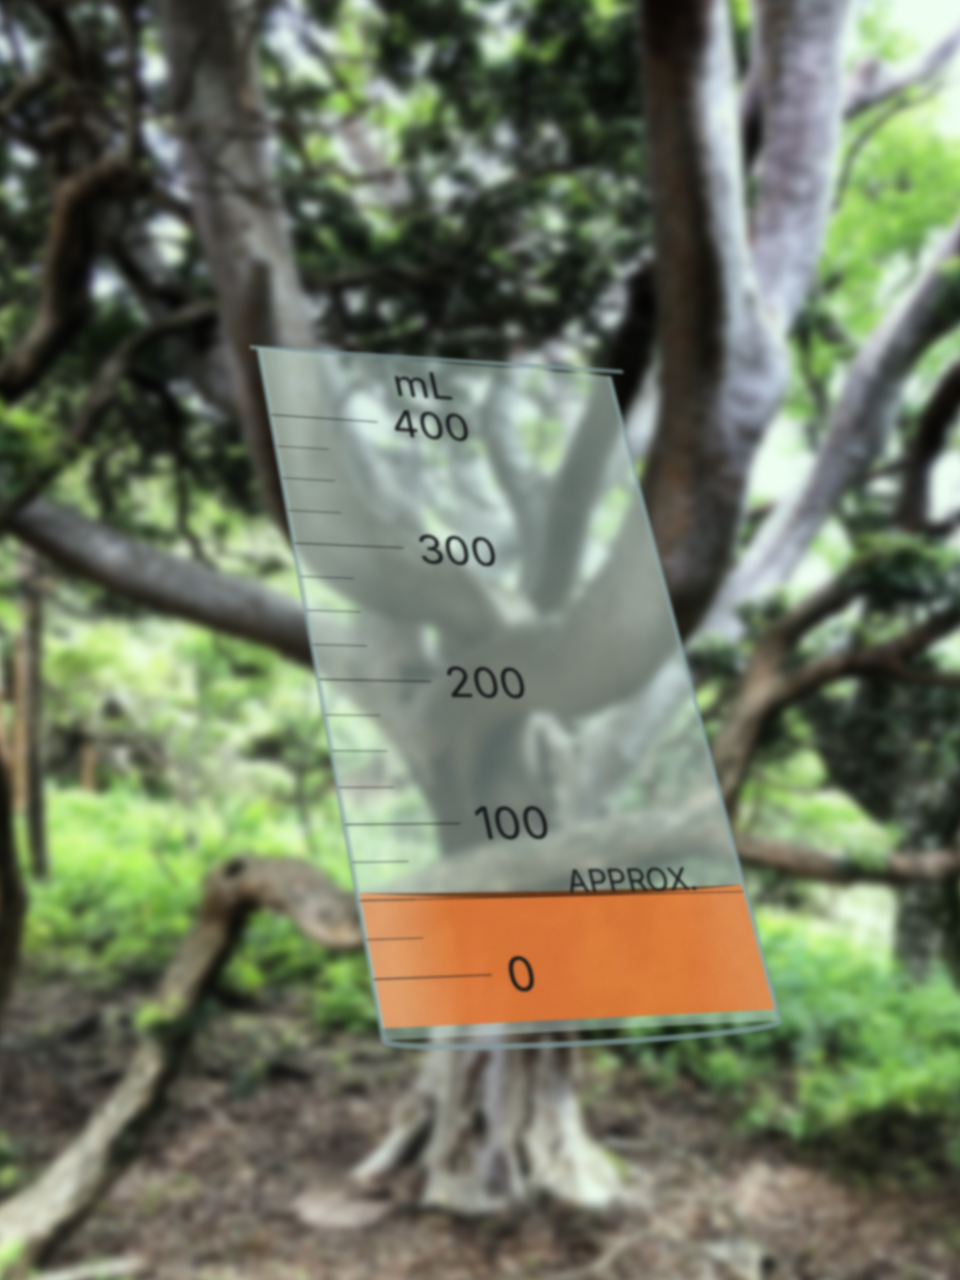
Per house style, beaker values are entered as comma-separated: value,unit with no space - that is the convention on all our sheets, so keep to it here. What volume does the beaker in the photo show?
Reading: 50,mL
